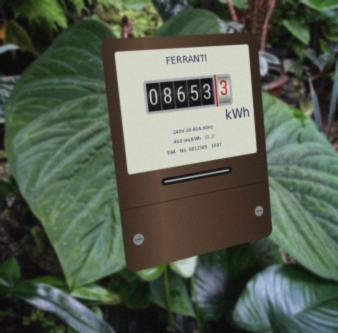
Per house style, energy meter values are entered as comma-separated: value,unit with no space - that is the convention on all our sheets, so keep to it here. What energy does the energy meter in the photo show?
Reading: 8653.3,kWh
